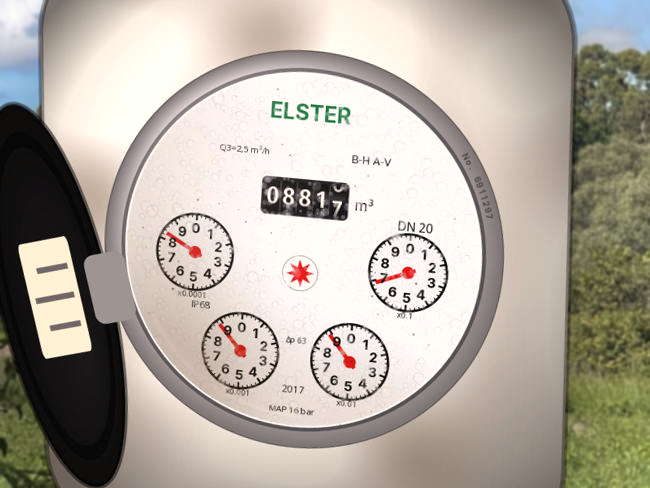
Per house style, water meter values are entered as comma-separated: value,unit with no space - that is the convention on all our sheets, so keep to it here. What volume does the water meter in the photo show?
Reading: 8816.6888,m³
